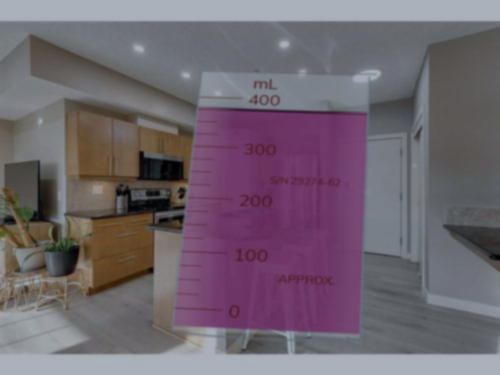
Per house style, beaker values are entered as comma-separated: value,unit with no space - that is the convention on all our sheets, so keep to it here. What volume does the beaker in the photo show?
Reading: 375,mL
